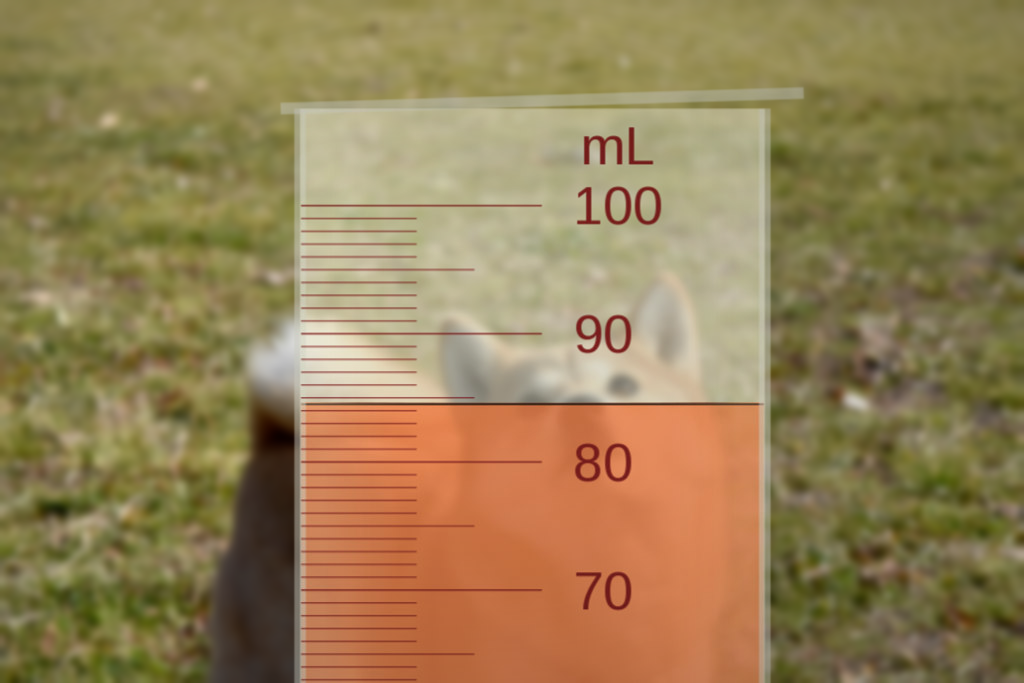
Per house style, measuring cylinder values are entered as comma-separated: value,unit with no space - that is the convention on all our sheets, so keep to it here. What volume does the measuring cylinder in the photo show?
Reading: 84.5,mL
